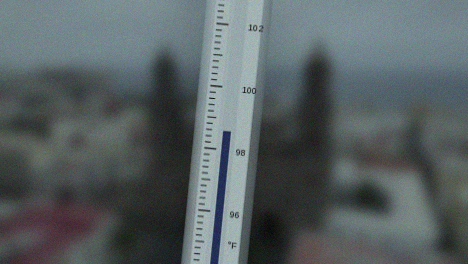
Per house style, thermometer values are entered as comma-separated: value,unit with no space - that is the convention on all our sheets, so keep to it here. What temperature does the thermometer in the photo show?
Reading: 98.6,°F
